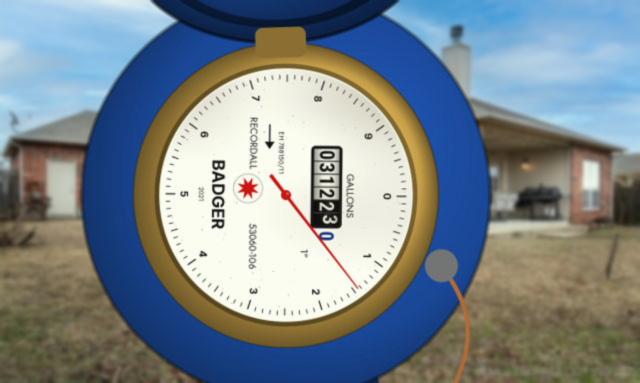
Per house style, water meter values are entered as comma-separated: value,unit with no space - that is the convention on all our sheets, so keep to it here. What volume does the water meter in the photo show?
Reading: 312231.4,gal
